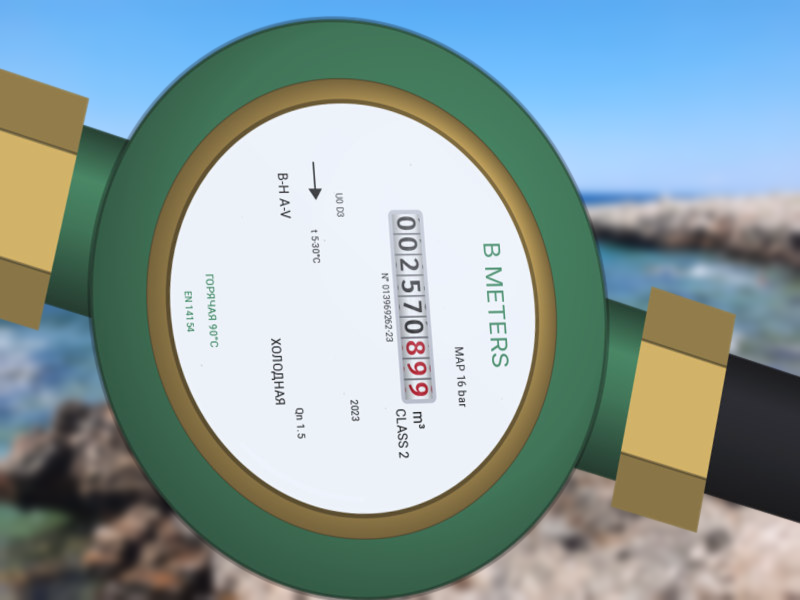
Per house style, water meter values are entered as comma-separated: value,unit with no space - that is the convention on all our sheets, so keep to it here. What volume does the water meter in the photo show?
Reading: 2570.899,m³
